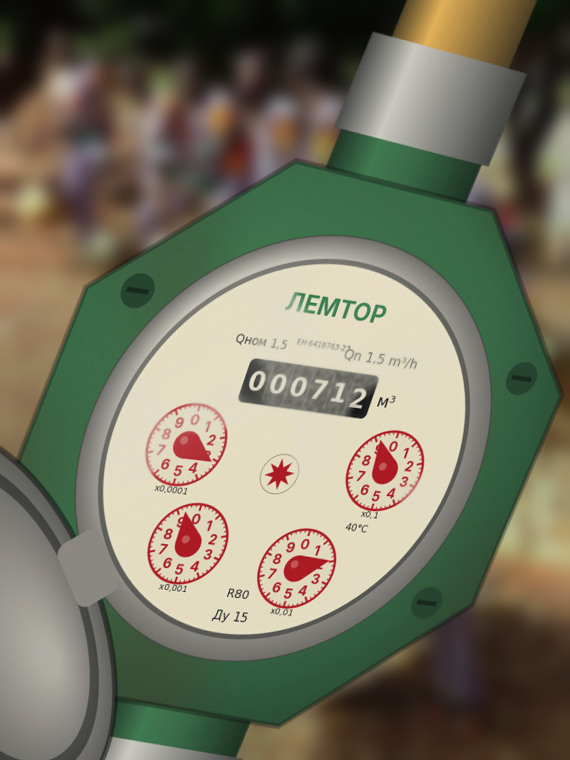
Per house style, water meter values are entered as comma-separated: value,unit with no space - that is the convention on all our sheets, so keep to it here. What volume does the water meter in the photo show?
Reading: 711.9193,m³
